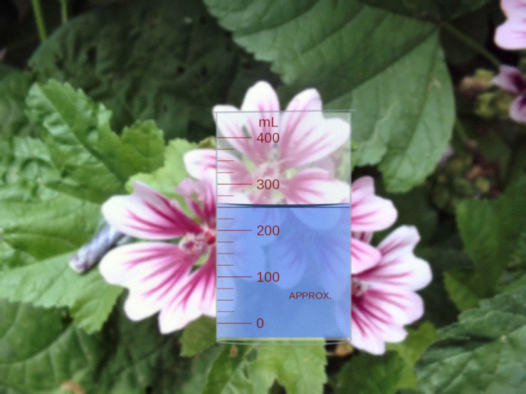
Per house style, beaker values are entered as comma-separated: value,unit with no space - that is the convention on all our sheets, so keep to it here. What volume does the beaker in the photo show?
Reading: 250,mL
